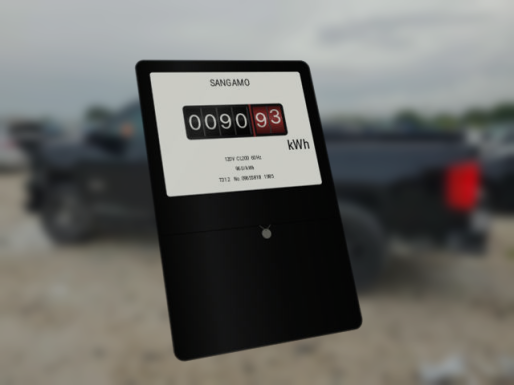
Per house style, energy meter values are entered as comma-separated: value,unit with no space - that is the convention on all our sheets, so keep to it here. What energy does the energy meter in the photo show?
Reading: 90.93,kWh
